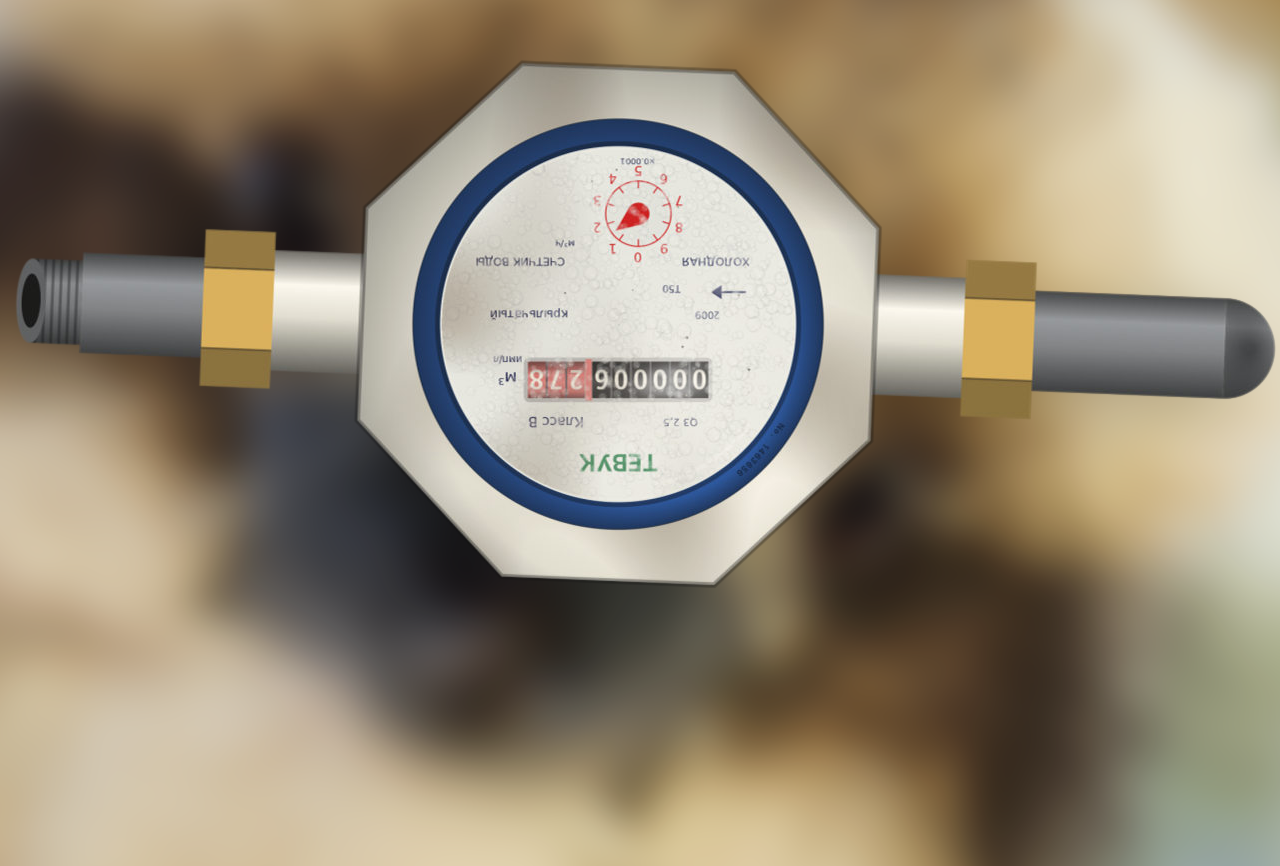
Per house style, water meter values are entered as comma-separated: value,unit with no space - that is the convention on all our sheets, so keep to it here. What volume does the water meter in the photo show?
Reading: 6.2781,m³
